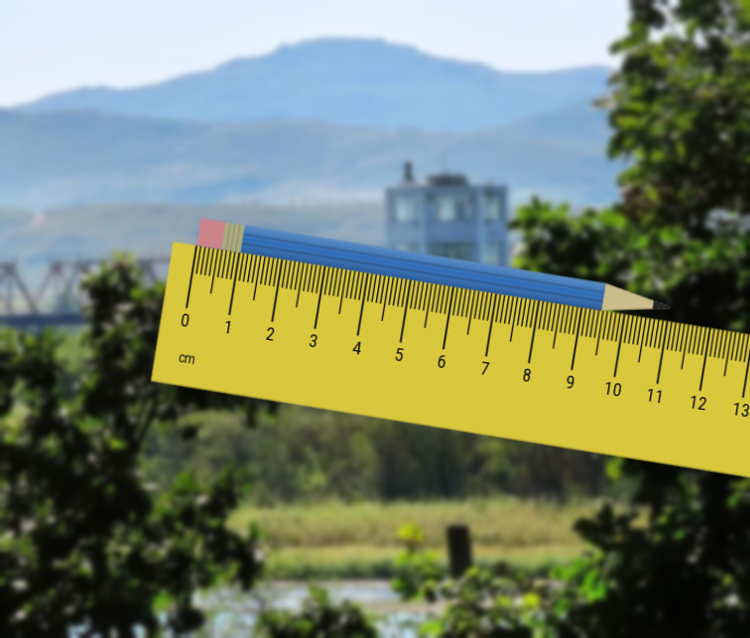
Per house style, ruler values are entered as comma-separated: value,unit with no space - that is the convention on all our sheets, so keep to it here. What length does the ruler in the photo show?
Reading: 11,cm
